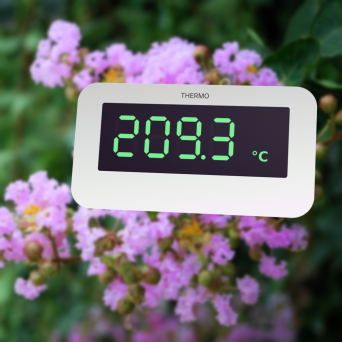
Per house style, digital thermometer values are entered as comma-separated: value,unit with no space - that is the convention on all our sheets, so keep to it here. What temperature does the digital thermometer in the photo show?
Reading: 209.3,°C
